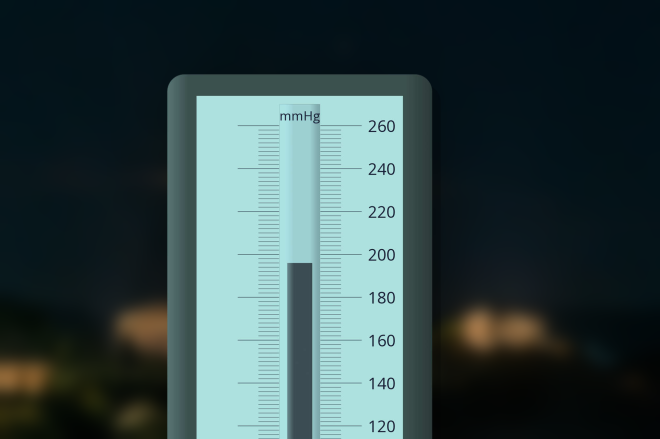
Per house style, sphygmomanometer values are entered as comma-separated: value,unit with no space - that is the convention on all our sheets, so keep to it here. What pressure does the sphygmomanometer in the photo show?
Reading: 196,mmHg
